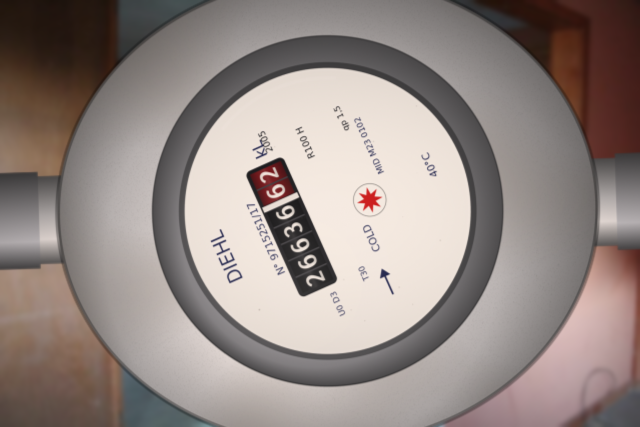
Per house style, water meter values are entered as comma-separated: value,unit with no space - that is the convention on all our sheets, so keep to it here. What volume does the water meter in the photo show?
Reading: 26636.62,kL
